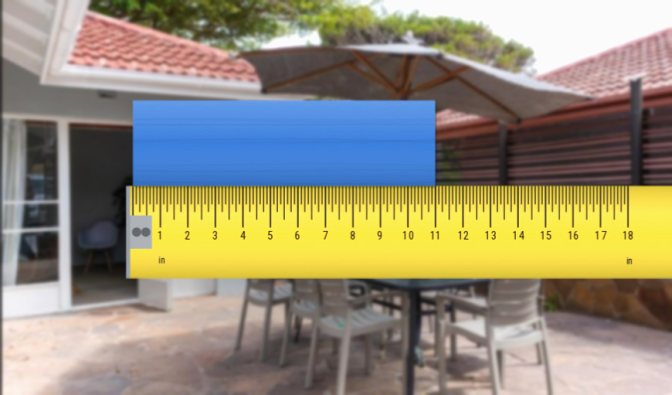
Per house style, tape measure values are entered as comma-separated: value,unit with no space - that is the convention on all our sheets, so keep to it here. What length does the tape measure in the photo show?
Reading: 11,in
